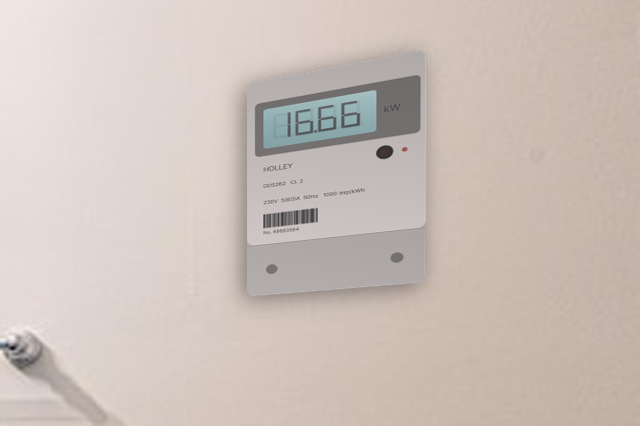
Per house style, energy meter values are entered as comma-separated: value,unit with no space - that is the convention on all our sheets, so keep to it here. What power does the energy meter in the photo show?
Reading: 16.66,kW
